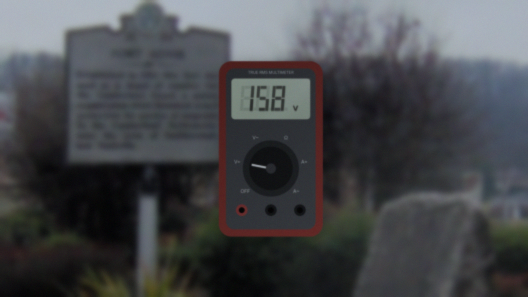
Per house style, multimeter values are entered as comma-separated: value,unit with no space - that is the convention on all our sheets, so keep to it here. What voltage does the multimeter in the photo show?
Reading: 158,V
